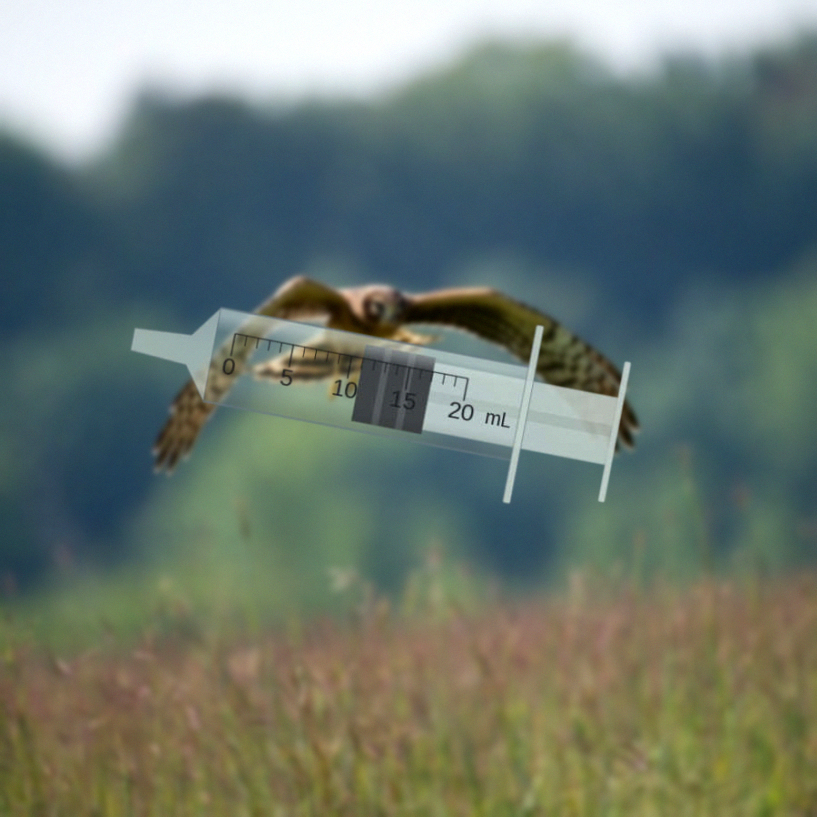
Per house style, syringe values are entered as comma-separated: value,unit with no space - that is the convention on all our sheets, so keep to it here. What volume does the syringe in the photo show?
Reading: 11,mL
